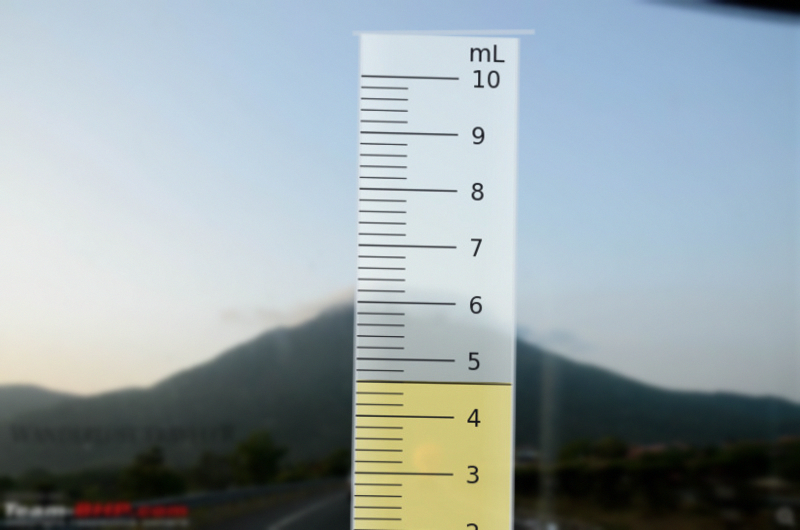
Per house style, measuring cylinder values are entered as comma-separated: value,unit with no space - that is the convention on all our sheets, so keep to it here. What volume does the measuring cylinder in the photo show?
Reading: 4.6,mL
